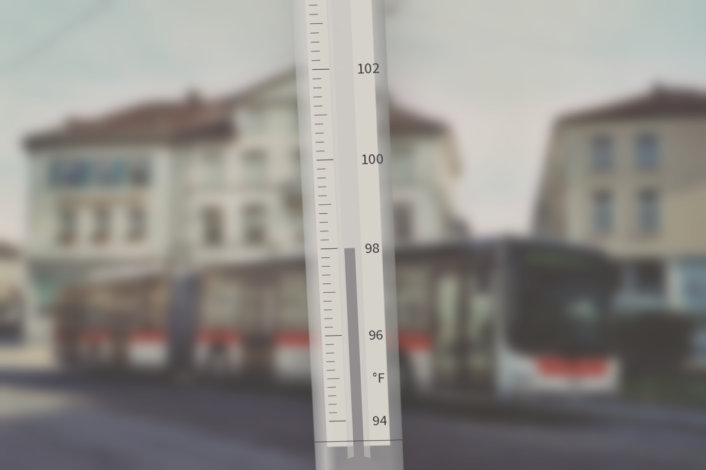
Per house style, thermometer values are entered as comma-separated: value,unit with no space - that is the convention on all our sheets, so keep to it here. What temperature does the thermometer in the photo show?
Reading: 98,°F
